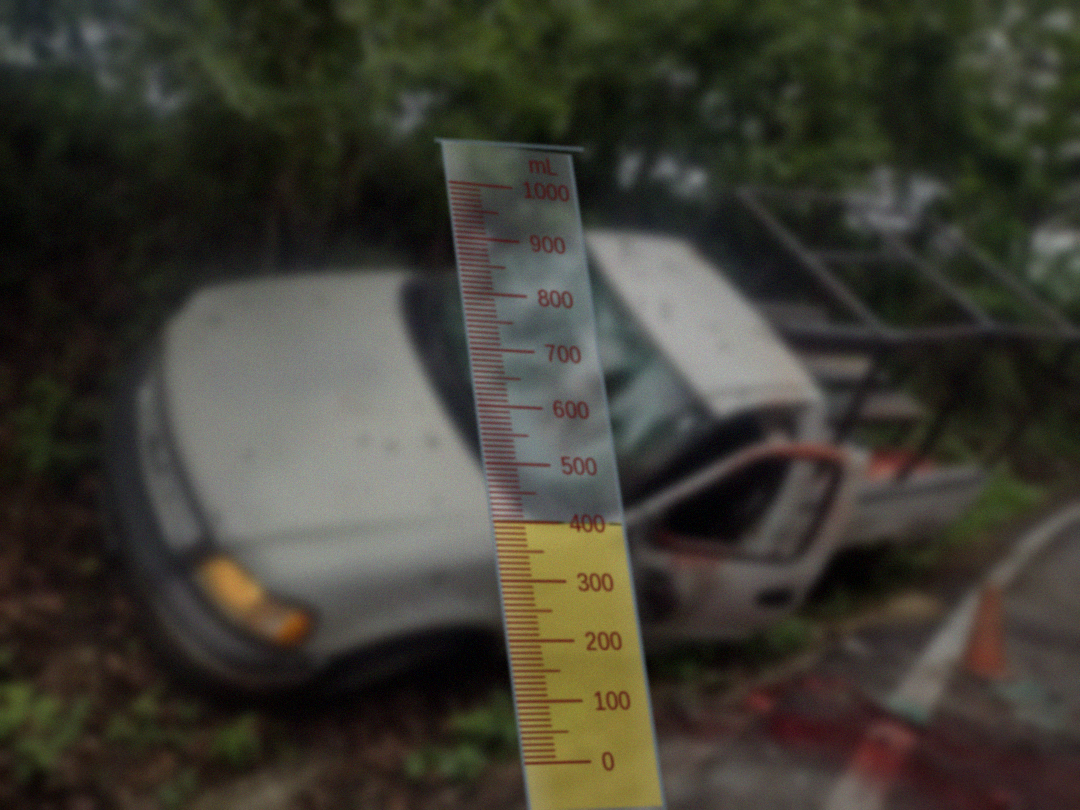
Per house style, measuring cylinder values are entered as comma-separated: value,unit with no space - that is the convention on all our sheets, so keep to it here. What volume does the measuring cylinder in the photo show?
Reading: 400,mL
